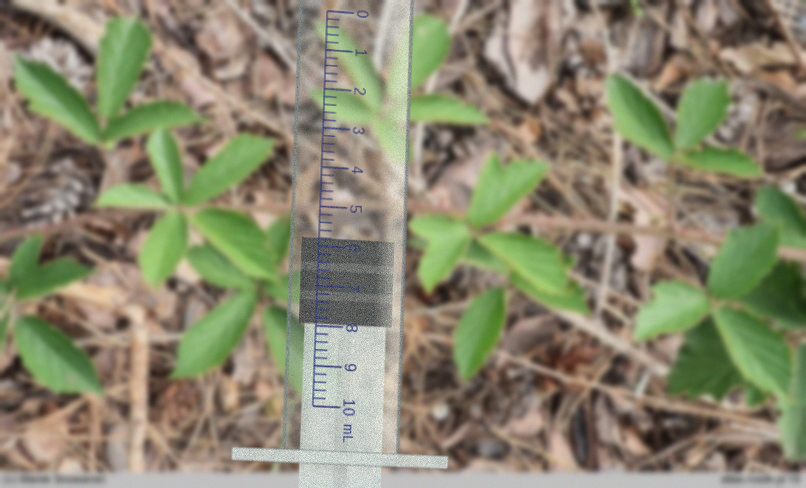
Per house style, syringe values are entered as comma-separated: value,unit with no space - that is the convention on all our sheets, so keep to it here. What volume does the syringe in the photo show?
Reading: 5.8,mL
